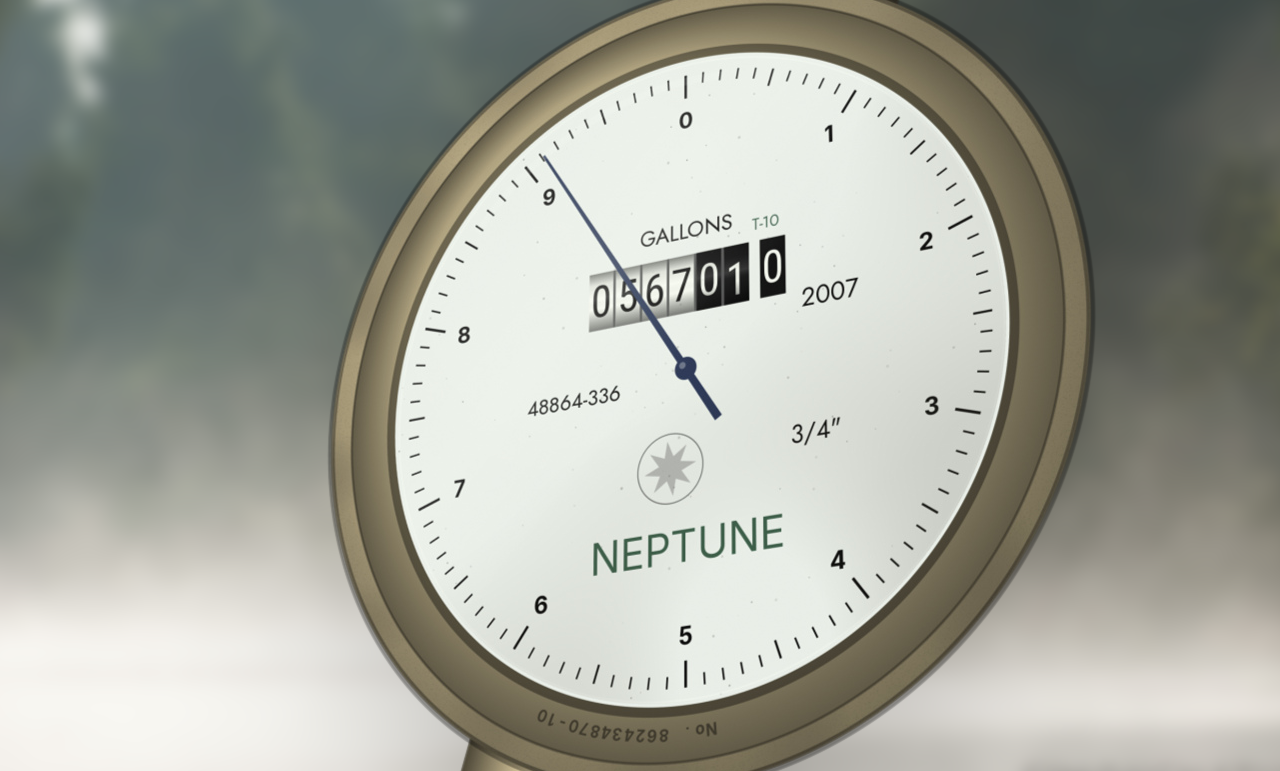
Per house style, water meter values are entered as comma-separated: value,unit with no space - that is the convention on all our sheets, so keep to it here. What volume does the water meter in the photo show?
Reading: 567009.1,gal
